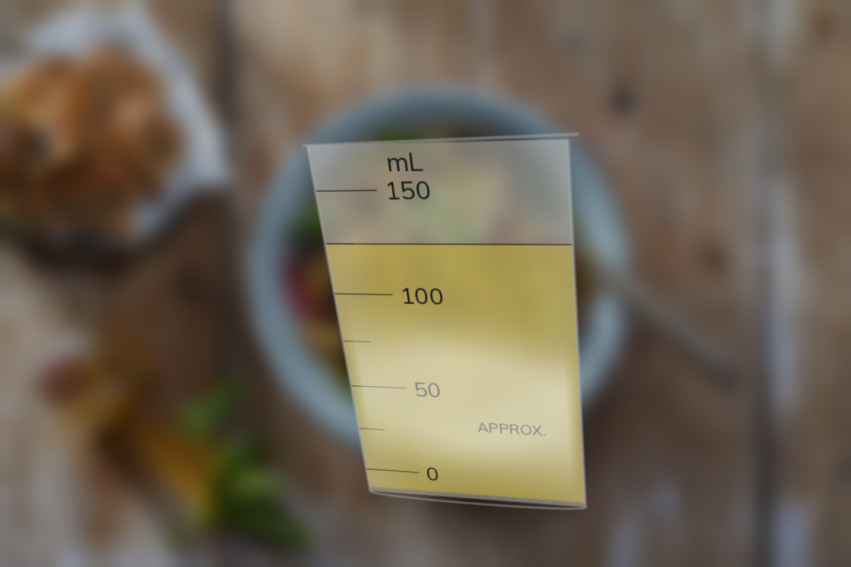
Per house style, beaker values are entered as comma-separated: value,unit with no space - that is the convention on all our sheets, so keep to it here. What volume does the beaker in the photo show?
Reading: 125,mL
